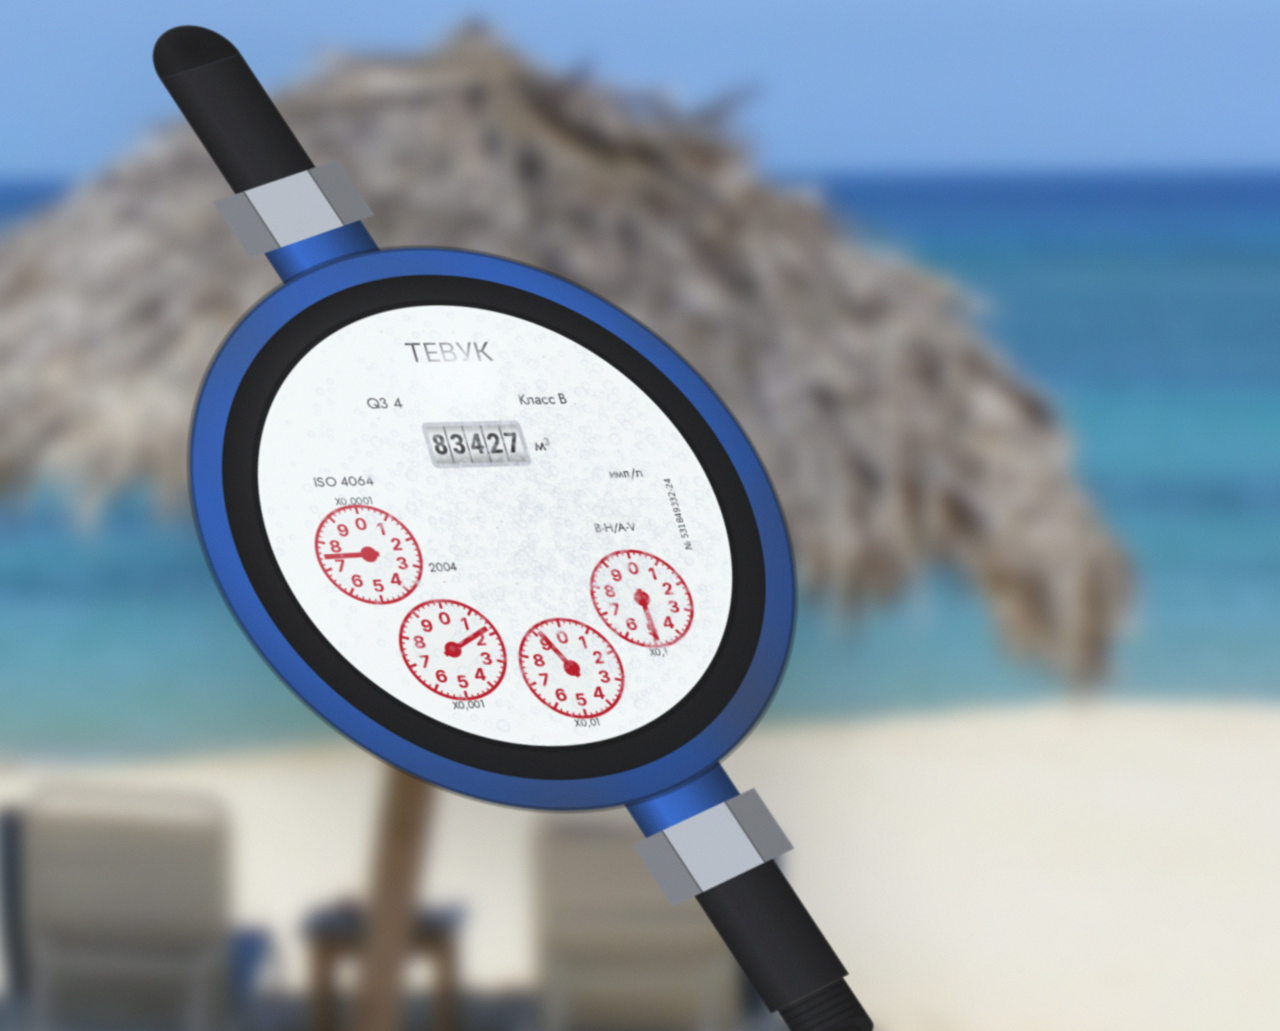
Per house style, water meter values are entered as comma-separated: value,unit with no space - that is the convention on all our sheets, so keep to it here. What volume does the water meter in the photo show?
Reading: 83427.4917,m³
